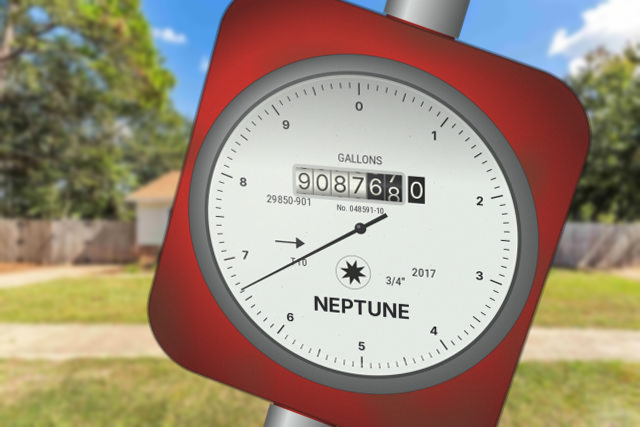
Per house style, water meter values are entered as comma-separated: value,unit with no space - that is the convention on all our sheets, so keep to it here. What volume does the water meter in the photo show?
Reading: 9087676.6,gal
